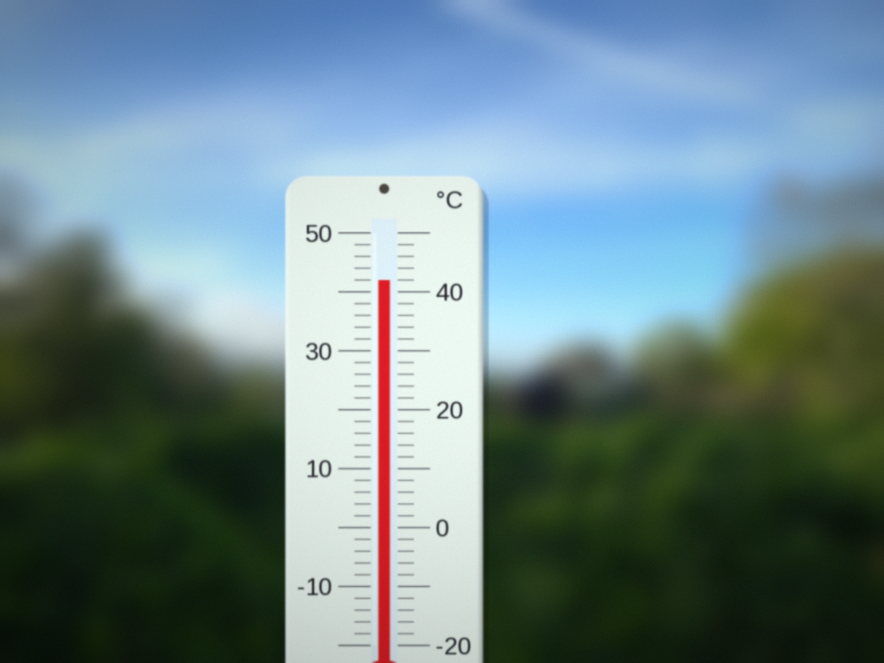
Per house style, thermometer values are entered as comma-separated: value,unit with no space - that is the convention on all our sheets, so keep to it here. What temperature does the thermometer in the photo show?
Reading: 42,°C
